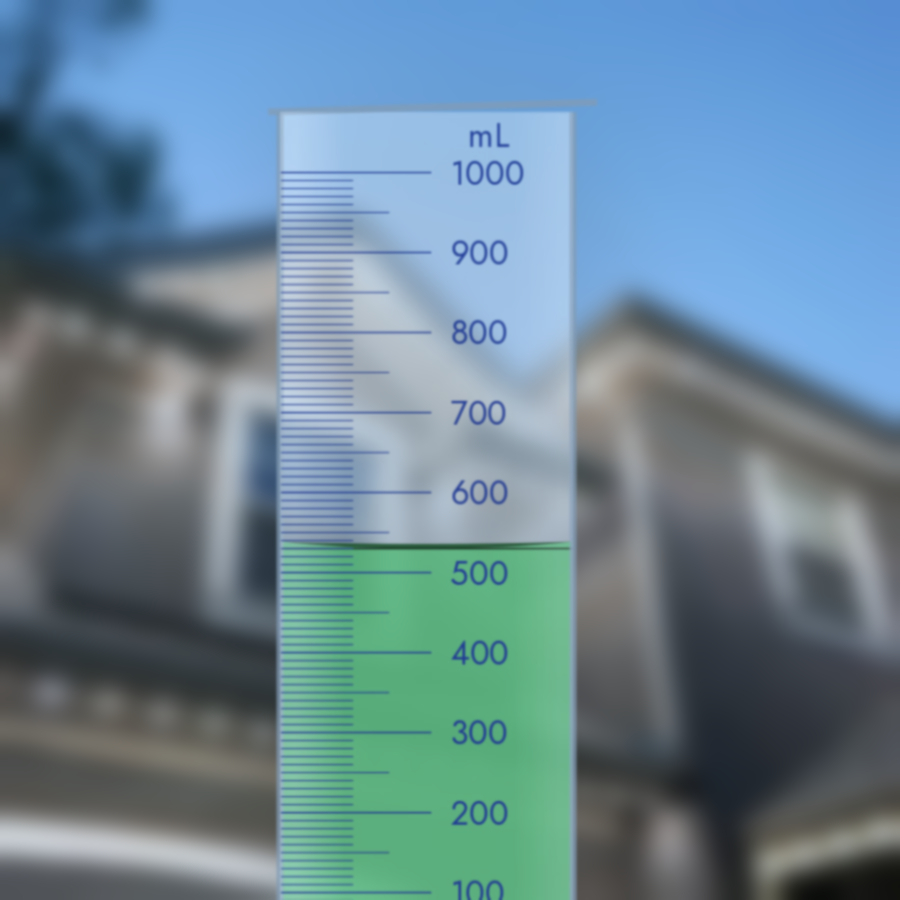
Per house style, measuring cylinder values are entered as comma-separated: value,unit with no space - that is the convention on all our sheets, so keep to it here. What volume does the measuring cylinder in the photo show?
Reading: 530,mL
